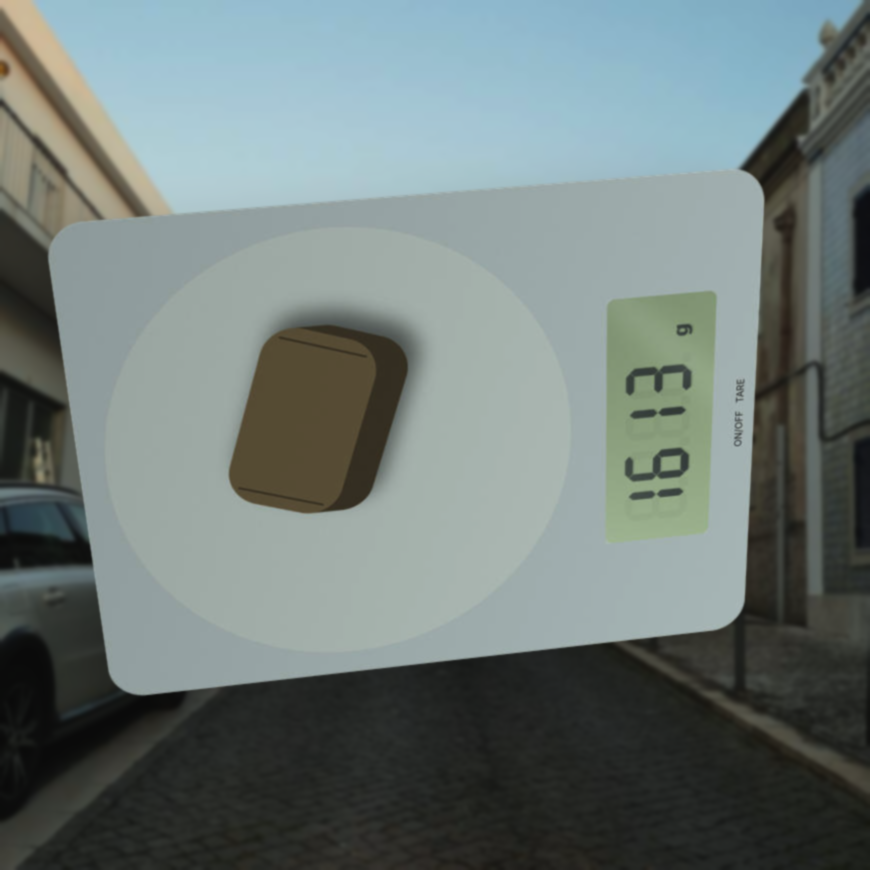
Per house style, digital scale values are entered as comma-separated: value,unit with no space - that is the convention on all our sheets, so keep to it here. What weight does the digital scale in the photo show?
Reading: 1613,g
